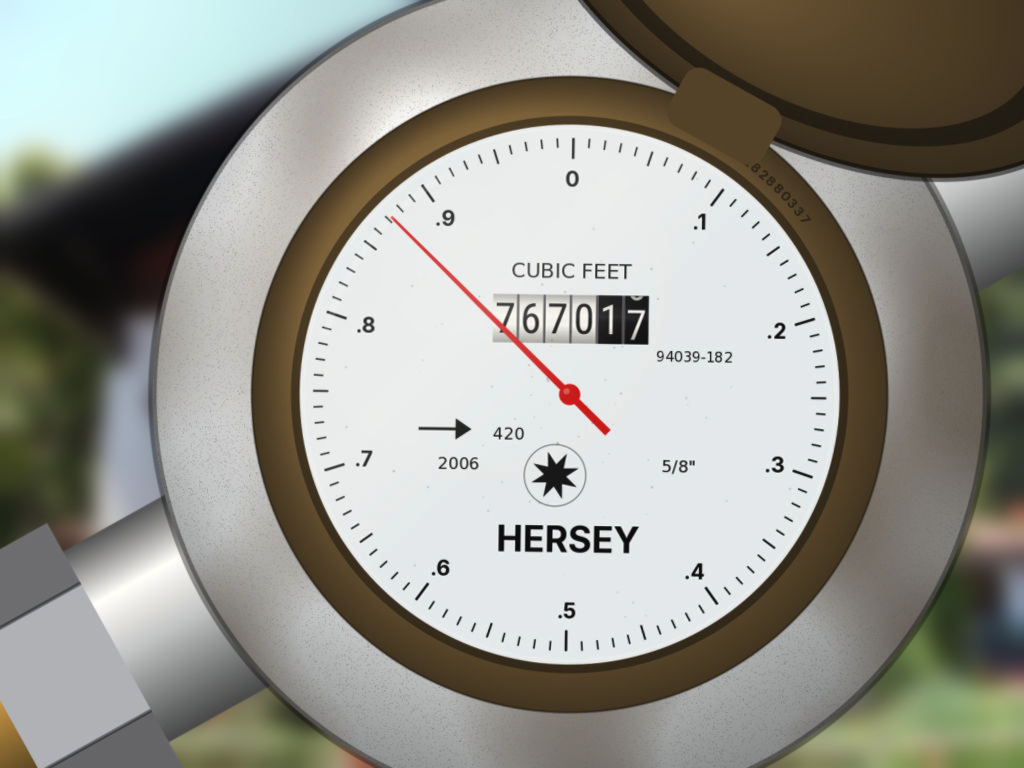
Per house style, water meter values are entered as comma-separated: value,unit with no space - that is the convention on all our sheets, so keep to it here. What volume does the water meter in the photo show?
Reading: 767016.87,ft³
